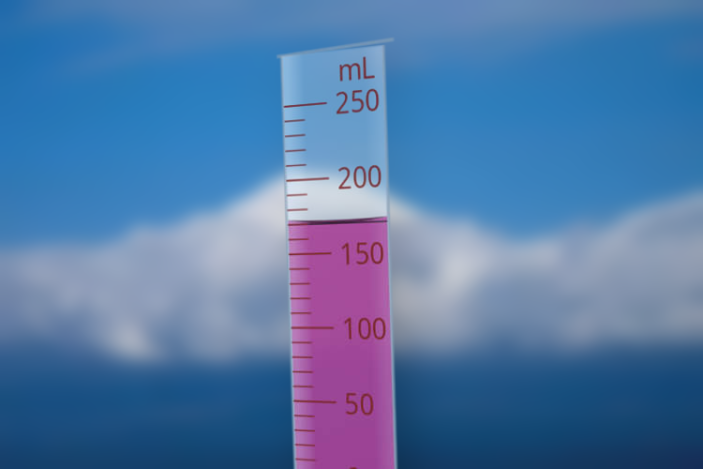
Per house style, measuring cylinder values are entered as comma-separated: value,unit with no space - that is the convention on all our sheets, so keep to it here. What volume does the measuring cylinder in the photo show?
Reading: 170,mL
